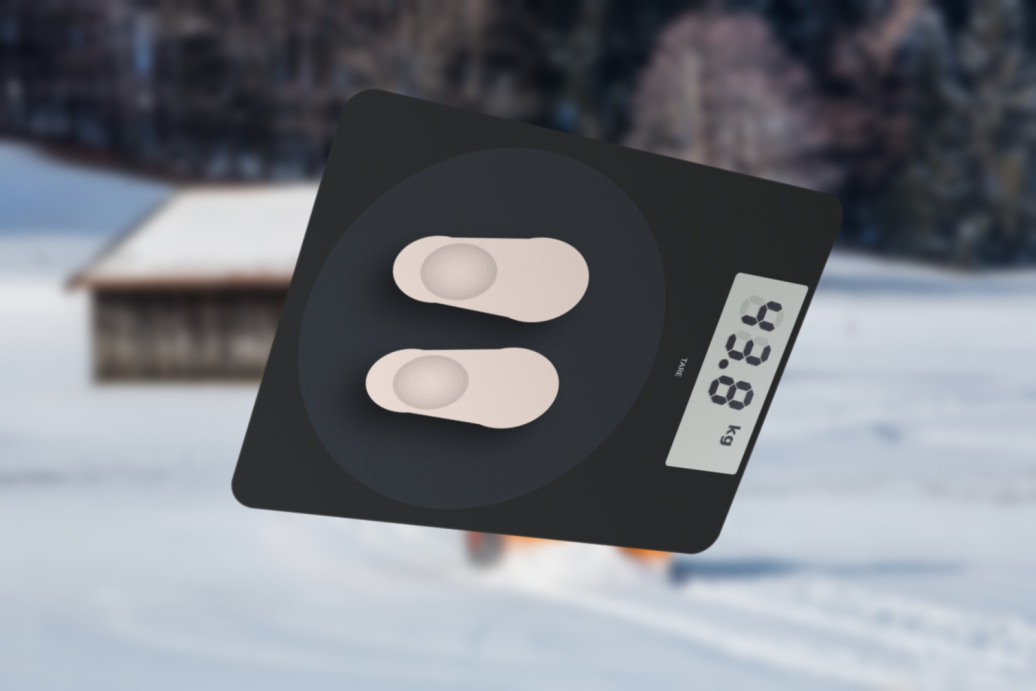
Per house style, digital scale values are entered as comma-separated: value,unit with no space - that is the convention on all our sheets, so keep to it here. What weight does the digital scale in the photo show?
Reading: 43.8,kg
